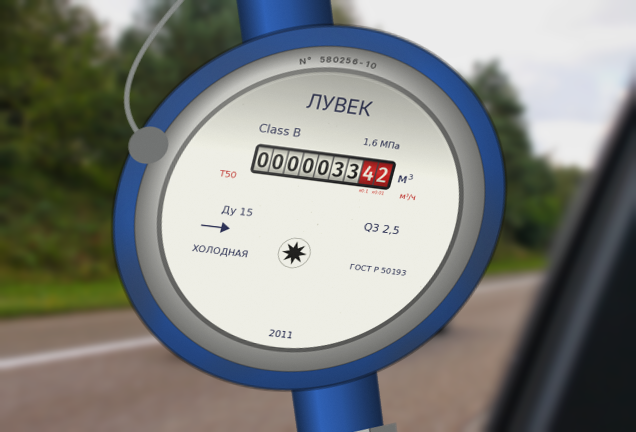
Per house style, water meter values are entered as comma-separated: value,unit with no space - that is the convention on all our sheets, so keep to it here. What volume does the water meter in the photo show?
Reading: 33.42,m³
